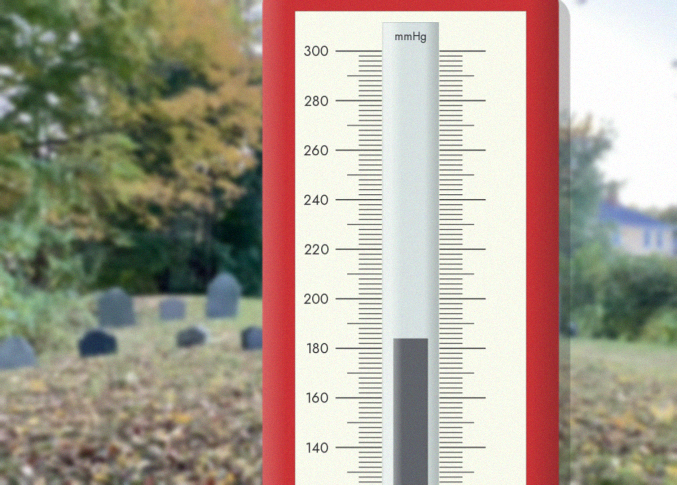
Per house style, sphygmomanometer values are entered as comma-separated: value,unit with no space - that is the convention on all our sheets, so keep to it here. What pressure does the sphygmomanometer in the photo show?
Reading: 184,mmHg
